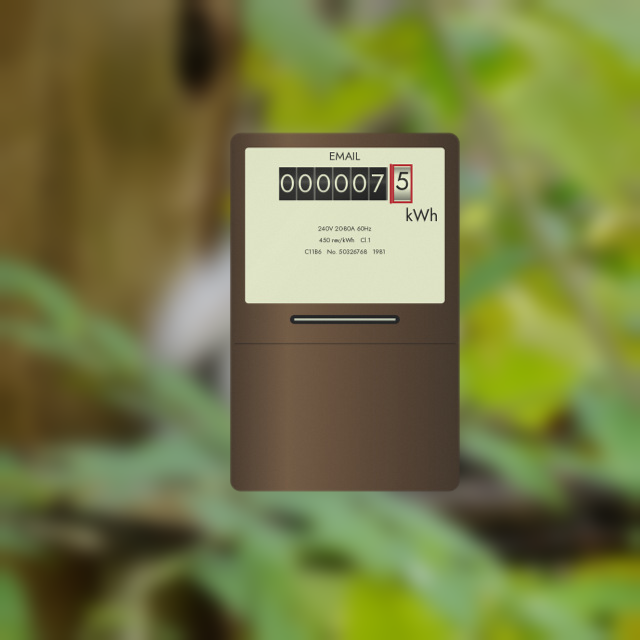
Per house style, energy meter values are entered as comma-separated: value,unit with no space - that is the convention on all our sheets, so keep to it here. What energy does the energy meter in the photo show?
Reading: 7.5,kWh
